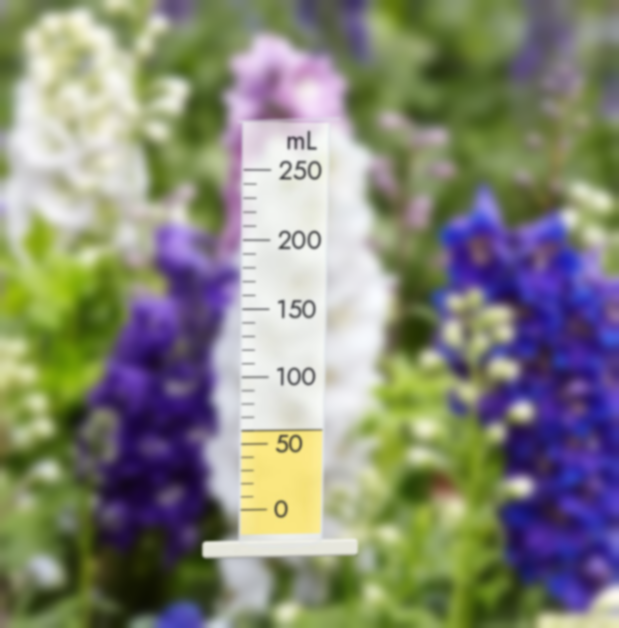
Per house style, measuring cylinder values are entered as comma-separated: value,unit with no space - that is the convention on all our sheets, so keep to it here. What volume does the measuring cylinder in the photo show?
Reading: 60,mL
